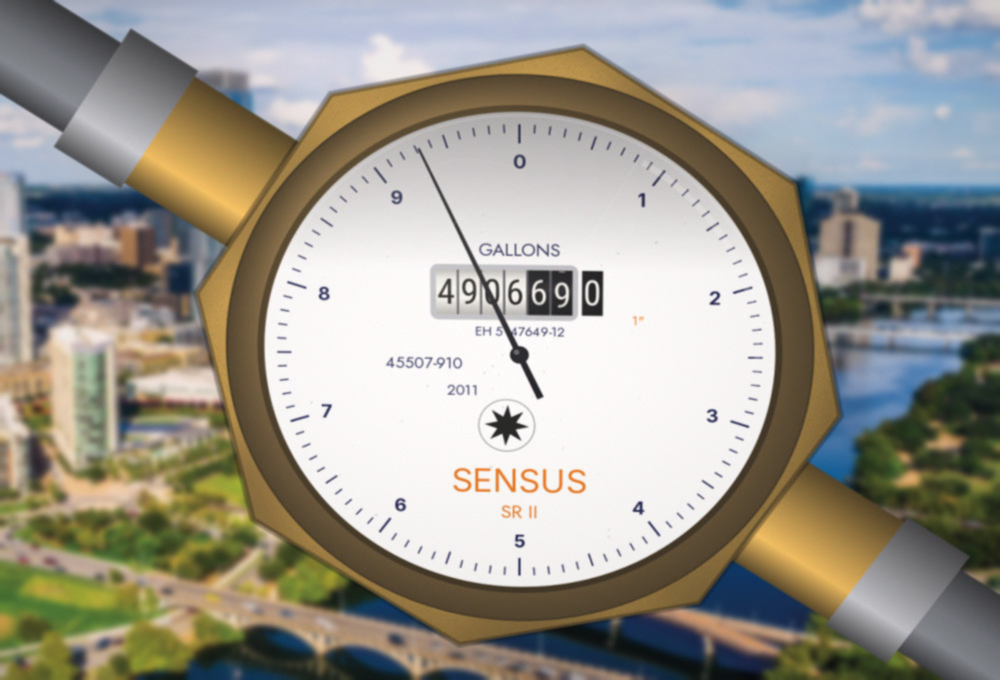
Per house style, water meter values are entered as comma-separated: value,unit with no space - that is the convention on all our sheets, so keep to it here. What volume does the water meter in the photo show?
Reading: 4906689.3,gal
